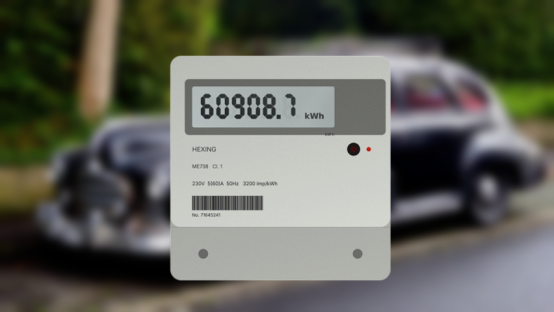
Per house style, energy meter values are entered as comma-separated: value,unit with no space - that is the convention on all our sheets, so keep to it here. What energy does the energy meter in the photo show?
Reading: 60908.7,kWh
